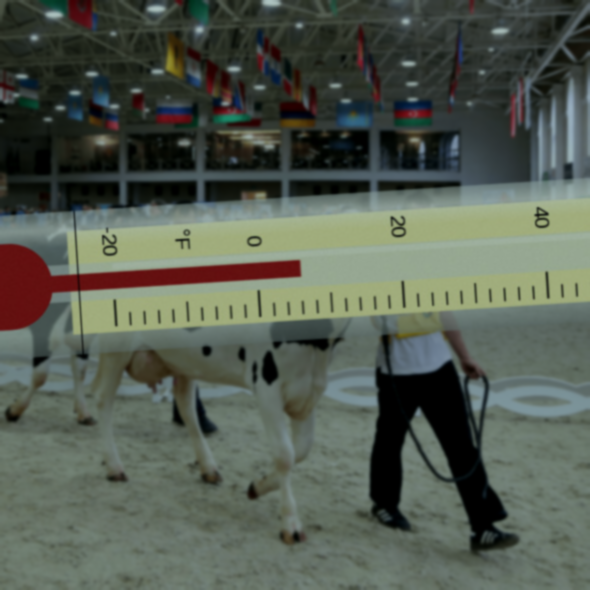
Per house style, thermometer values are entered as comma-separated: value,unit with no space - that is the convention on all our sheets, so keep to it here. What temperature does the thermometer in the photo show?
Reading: 6,°F
